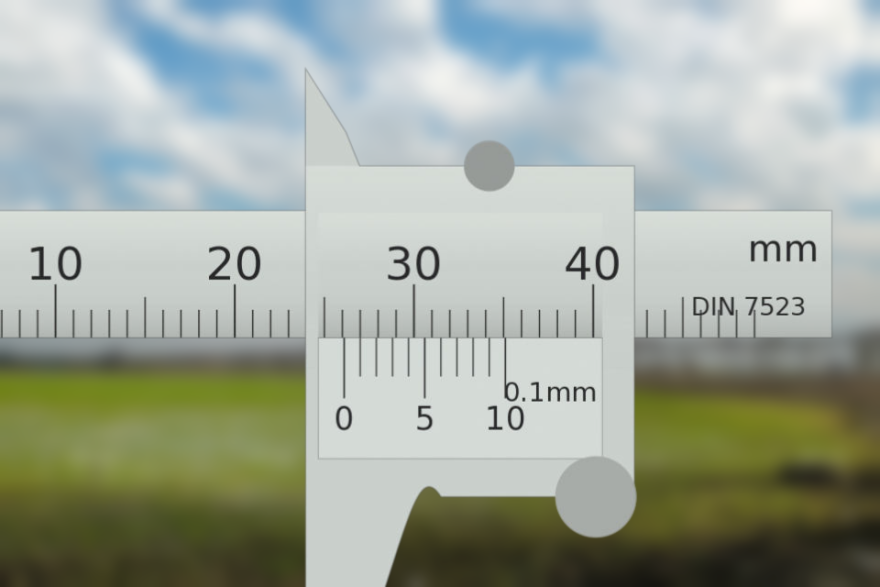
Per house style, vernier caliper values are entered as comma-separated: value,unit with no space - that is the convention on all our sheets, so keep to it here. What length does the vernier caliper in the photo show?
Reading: 26.1,mm
